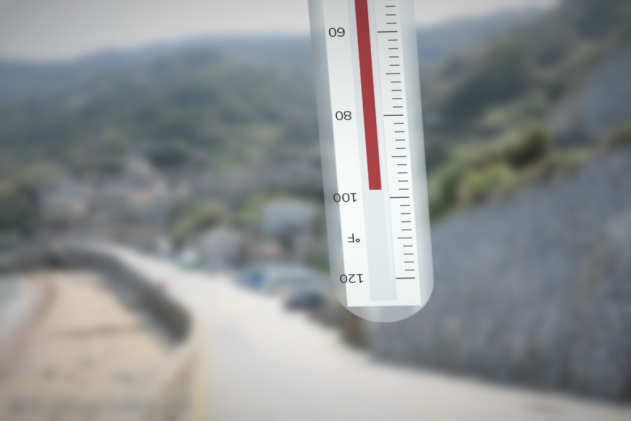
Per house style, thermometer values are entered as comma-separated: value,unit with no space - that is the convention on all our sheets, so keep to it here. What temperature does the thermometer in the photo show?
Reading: 98,°F
